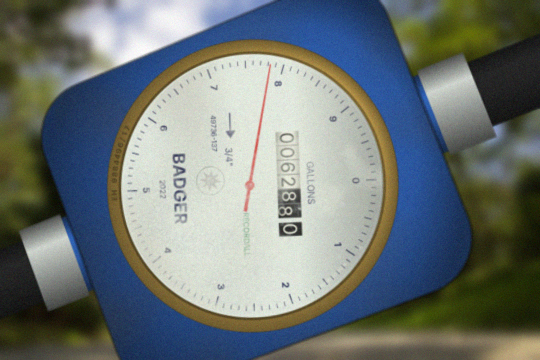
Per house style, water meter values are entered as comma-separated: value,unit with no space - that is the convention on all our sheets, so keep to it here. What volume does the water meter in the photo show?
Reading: 62877.8,gal
